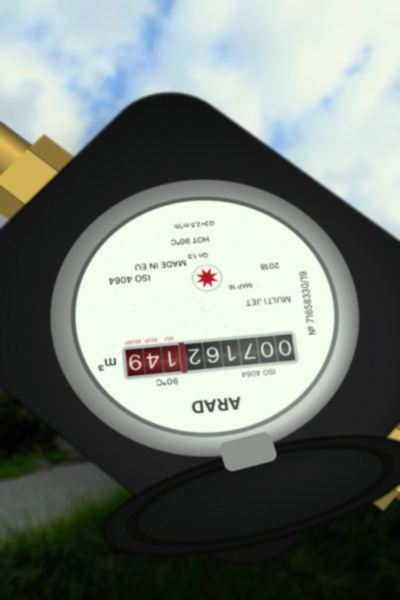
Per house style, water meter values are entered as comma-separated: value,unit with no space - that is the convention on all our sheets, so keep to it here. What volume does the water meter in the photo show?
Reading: 7162.149,m³
